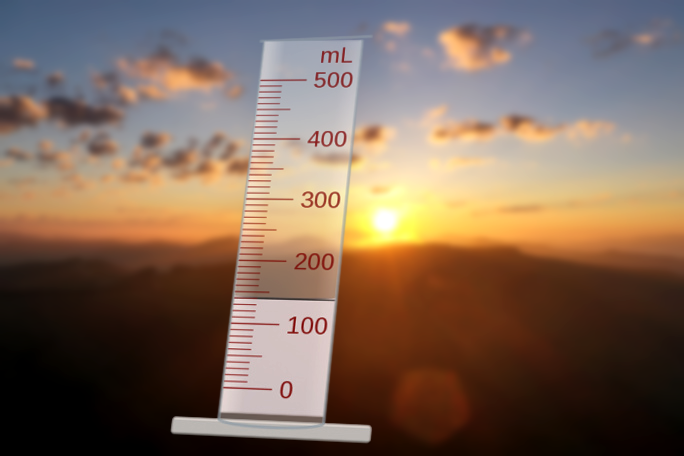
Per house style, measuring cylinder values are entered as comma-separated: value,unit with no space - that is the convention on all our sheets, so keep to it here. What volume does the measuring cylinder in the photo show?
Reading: 140,mL
